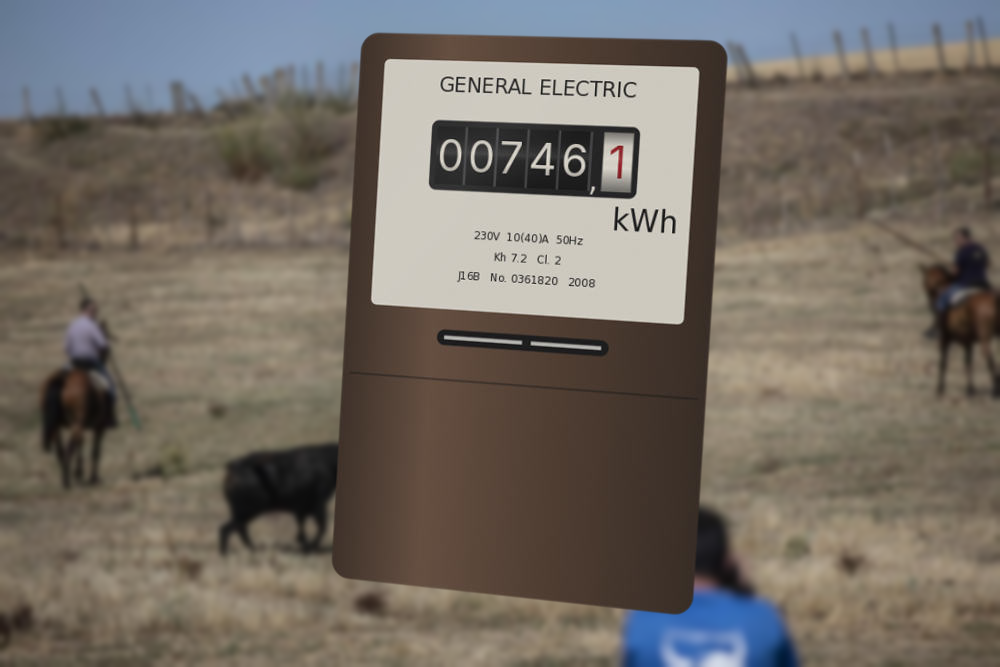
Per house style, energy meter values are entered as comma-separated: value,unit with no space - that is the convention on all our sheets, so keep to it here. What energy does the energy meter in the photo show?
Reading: 746.1,kWh
